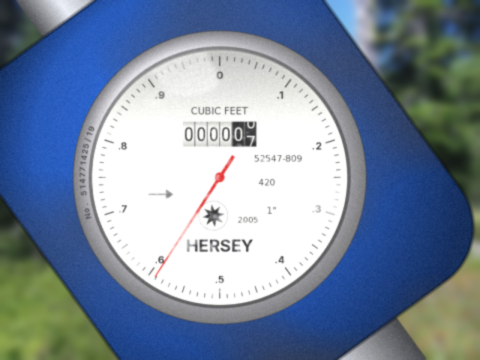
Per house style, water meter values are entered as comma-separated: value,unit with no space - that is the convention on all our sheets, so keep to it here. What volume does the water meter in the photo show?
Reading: 6.59,ft³
